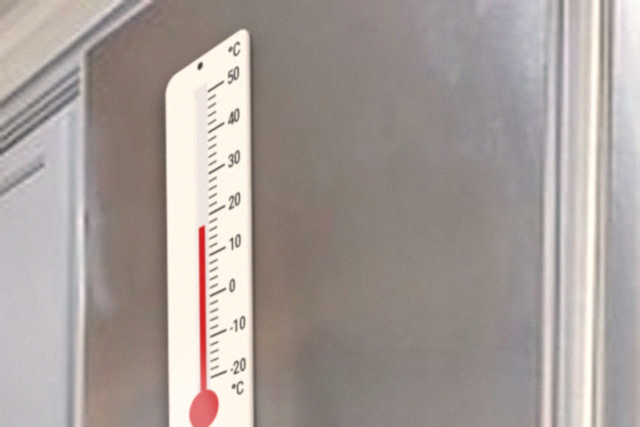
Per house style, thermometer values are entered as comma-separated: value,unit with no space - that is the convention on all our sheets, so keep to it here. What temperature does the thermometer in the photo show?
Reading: 18,°C
